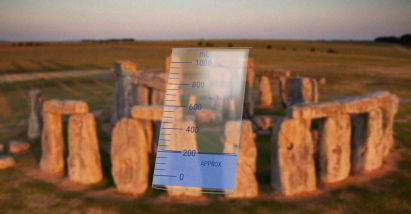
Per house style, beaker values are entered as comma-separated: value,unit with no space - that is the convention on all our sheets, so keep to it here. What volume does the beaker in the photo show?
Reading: 200,mL
